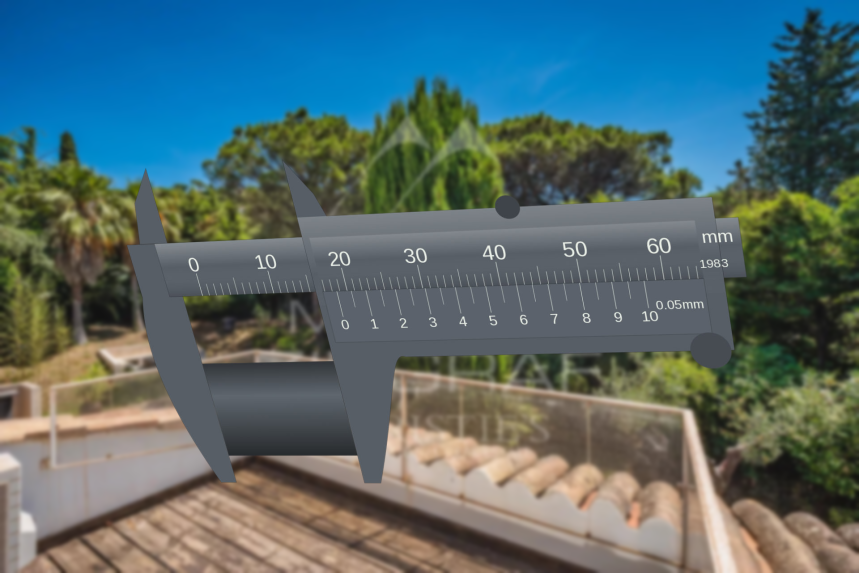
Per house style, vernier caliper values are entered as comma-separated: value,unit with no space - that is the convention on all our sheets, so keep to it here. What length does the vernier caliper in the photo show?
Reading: 18.6,mm
